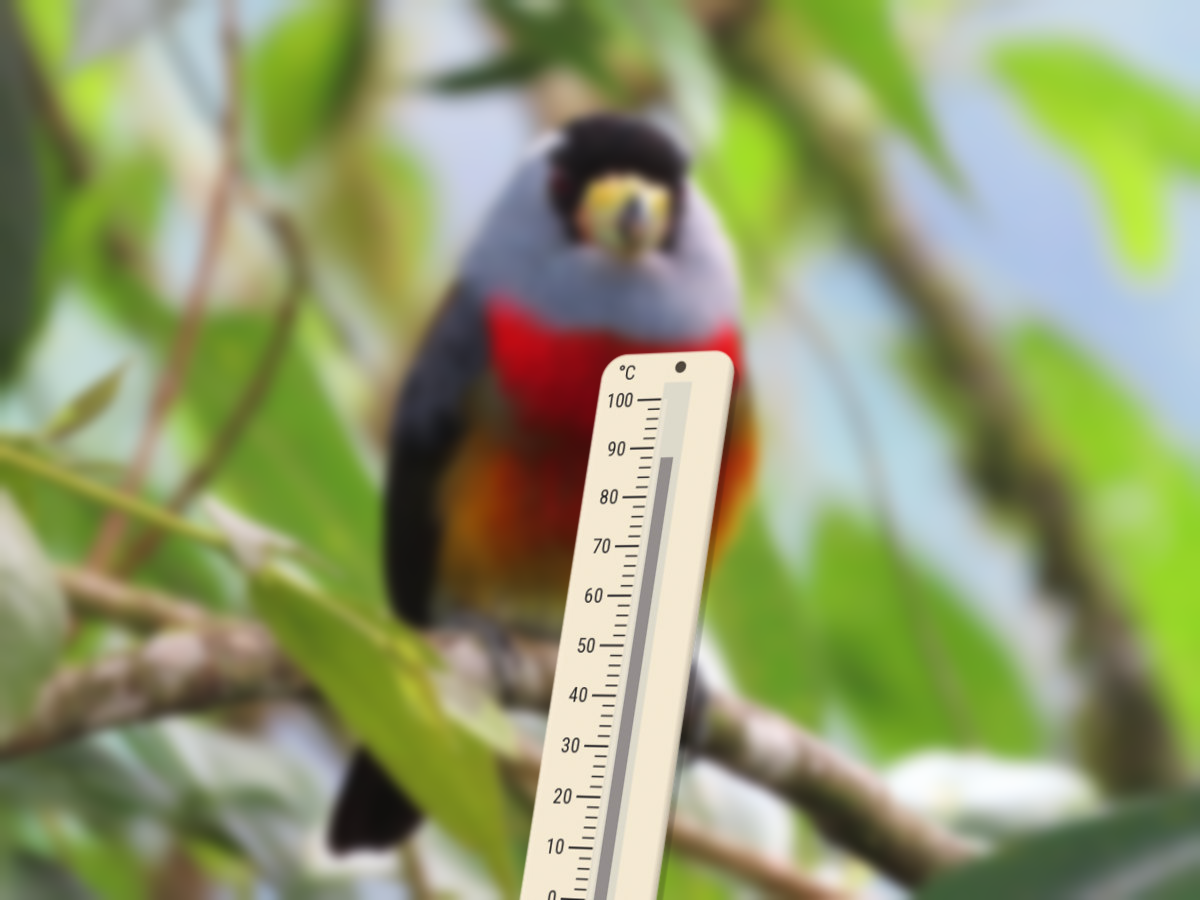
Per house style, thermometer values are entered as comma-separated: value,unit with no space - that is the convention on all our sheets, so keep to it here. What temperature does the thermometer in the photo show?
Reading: 88,°C
